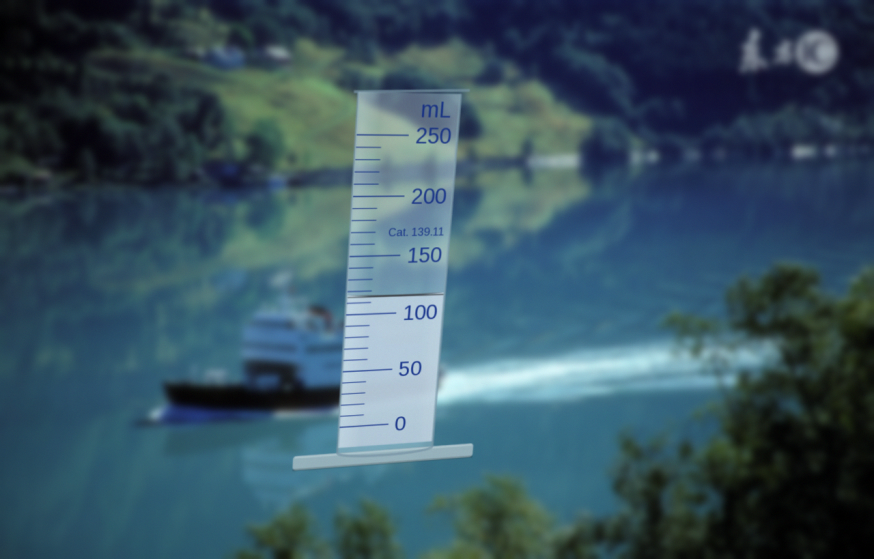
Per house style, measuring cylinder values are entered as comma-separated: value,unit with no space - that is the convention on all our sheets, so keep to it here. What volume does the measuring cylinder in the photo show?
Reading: 115,mL
